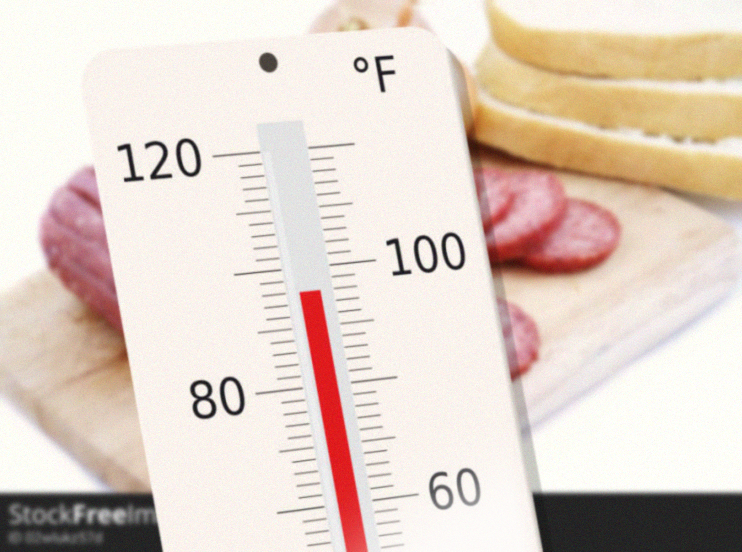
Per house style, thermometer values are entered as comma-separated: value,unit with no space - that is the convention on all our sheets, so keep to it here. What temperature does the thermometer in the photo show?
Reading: 96,°F
